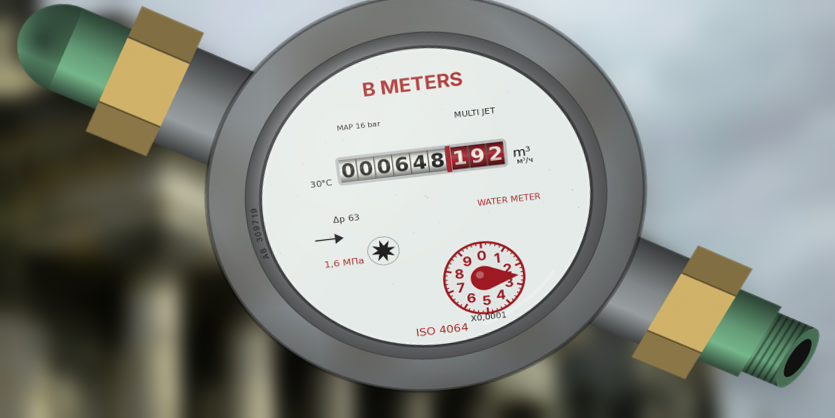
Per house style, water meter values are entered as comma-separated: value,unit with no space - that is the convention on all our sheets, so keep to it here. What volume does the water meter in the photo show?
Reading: 648.1922,m³
